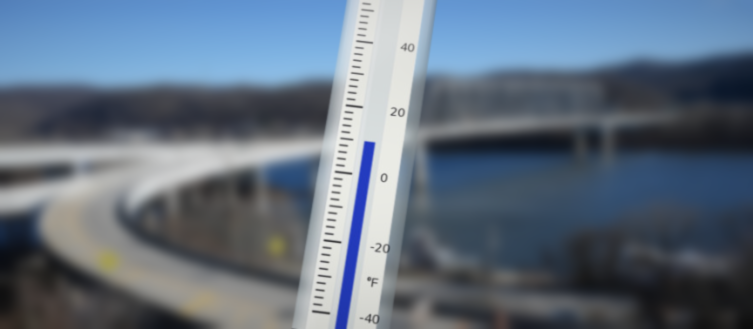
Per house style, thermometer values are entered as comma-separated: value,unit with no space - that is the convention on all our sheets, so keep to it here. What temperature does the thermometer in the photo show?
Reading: 10,°F
